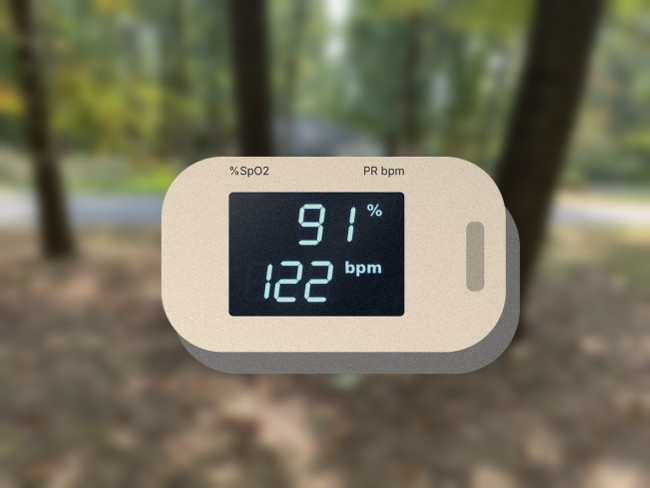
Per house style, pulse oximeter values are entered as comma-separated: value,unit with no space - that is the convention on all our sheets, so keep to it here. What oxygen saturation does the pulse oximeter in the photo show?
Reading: 91,%
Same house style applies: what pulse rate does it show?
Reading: 122,bpm
